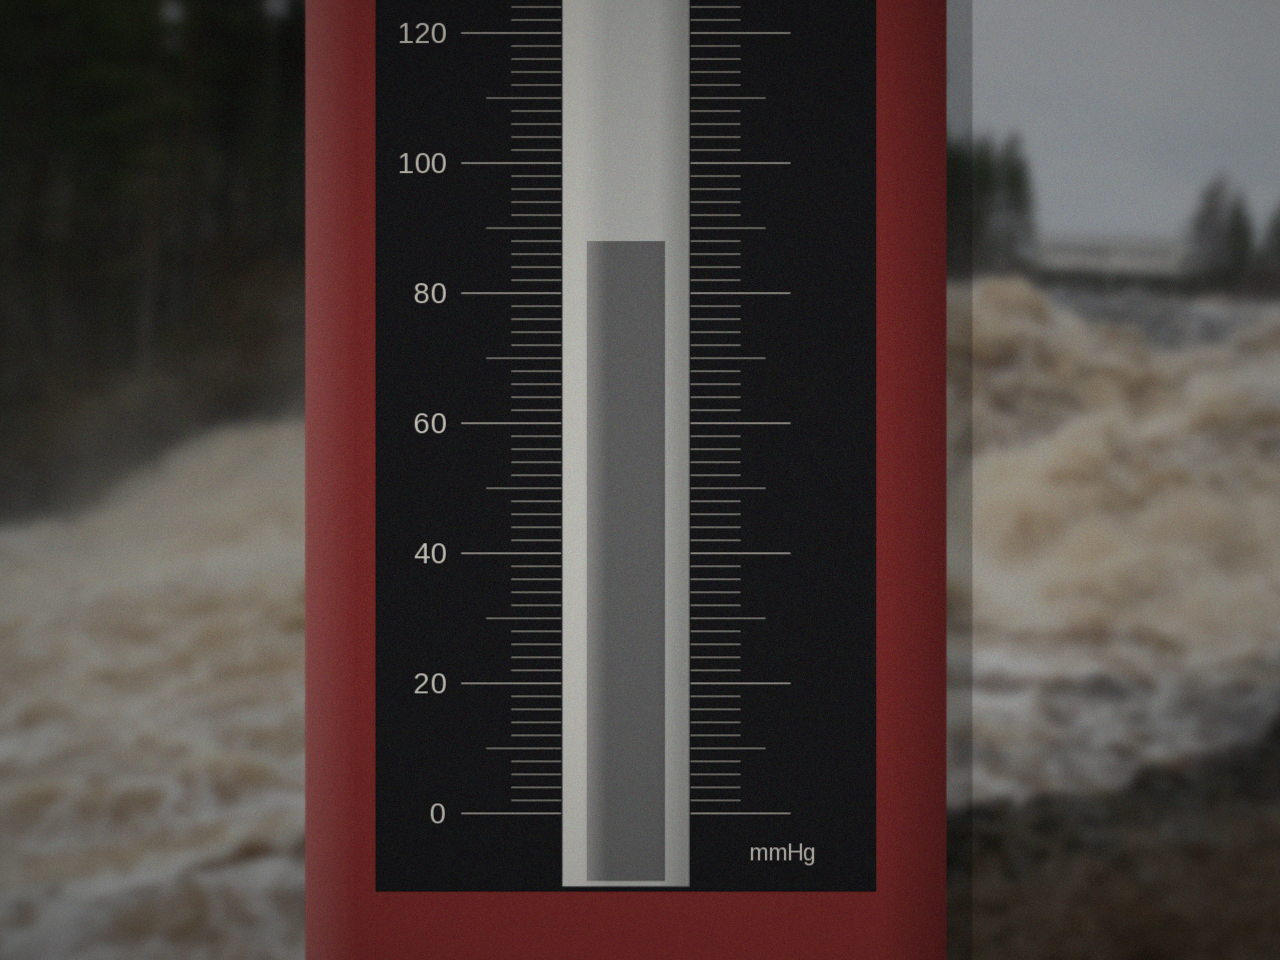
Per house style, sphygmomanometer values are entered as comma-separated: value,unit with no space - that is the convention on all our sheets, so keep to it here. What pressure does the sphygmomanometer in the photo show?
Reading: 88,mmHg
